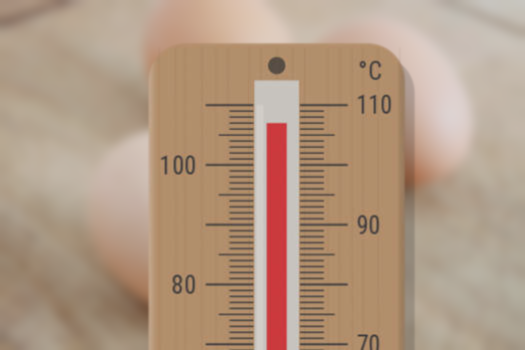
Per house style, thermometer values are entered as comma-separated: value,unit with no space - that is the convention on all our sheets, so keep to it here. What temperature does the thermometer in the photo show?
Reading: 107,°C
